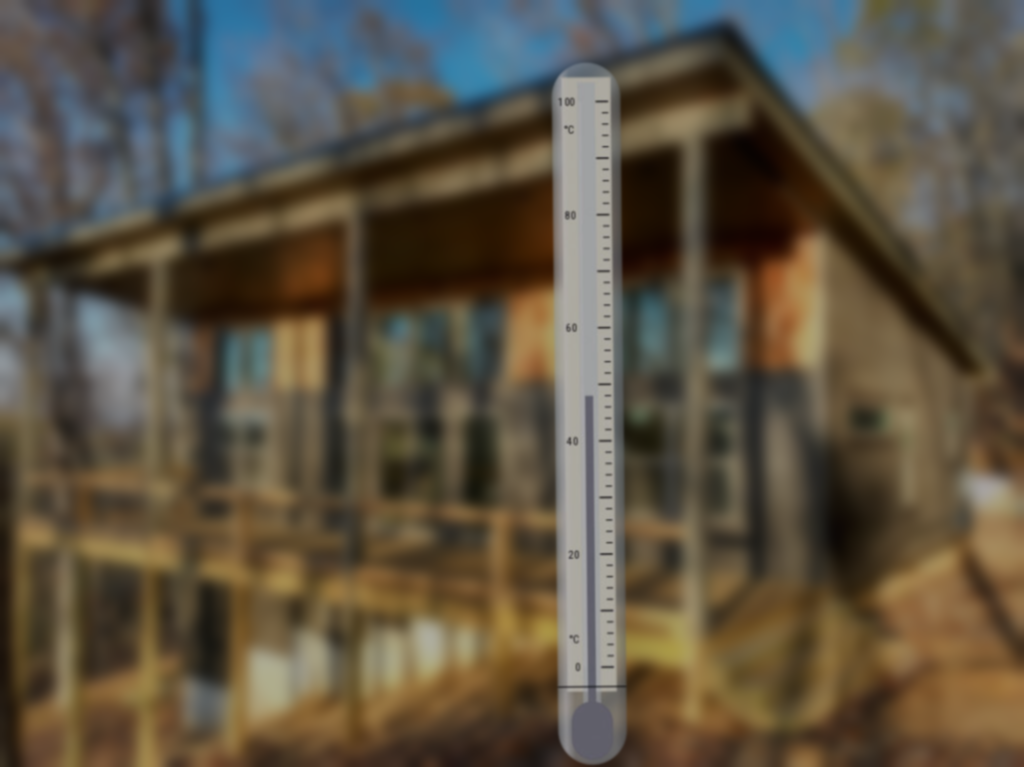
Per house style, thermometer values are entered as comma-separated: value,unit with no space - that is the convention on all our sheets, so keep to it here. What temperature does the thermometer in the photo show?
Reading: 48,°C
